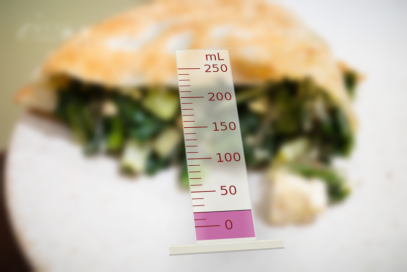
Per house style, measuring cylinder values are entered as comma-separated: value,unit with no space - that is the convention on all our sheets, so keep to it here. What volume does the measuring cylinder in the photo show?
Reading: 20,mL
